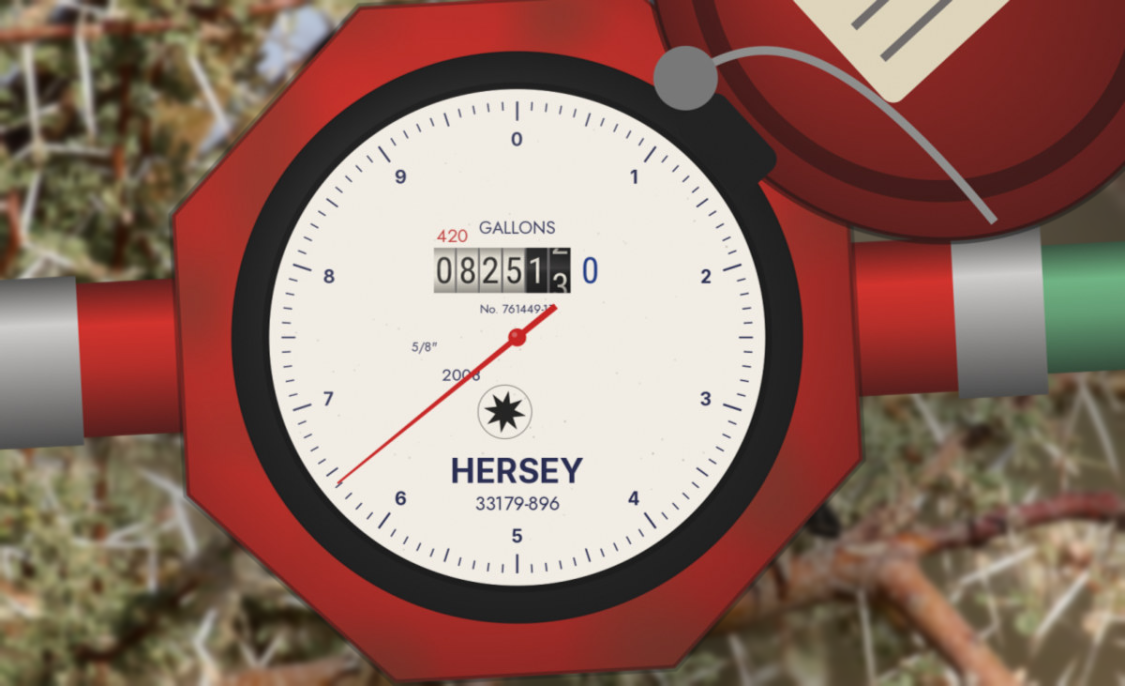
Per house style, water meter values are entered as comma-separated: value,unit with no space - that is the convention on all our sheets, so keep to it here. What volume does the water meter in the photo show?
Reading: 825126.4,gal
